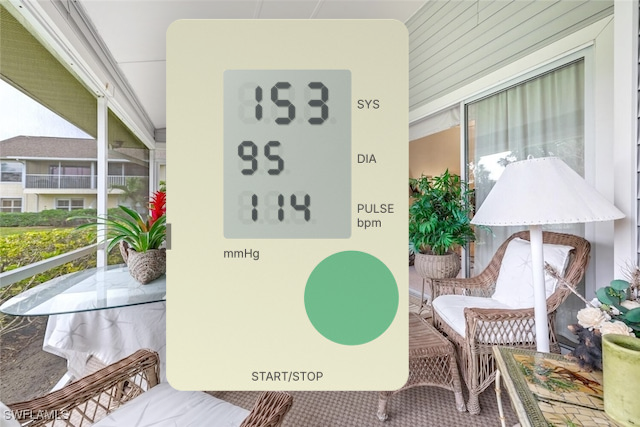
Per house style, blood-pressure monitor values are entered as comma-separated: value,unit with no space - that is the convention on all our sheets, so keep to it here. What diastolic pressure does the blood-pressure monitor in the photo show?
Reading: 95,mmHg
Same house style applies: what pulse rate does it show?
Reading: 114,bpm
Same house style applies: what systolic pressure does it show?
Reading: 153,mmHg
